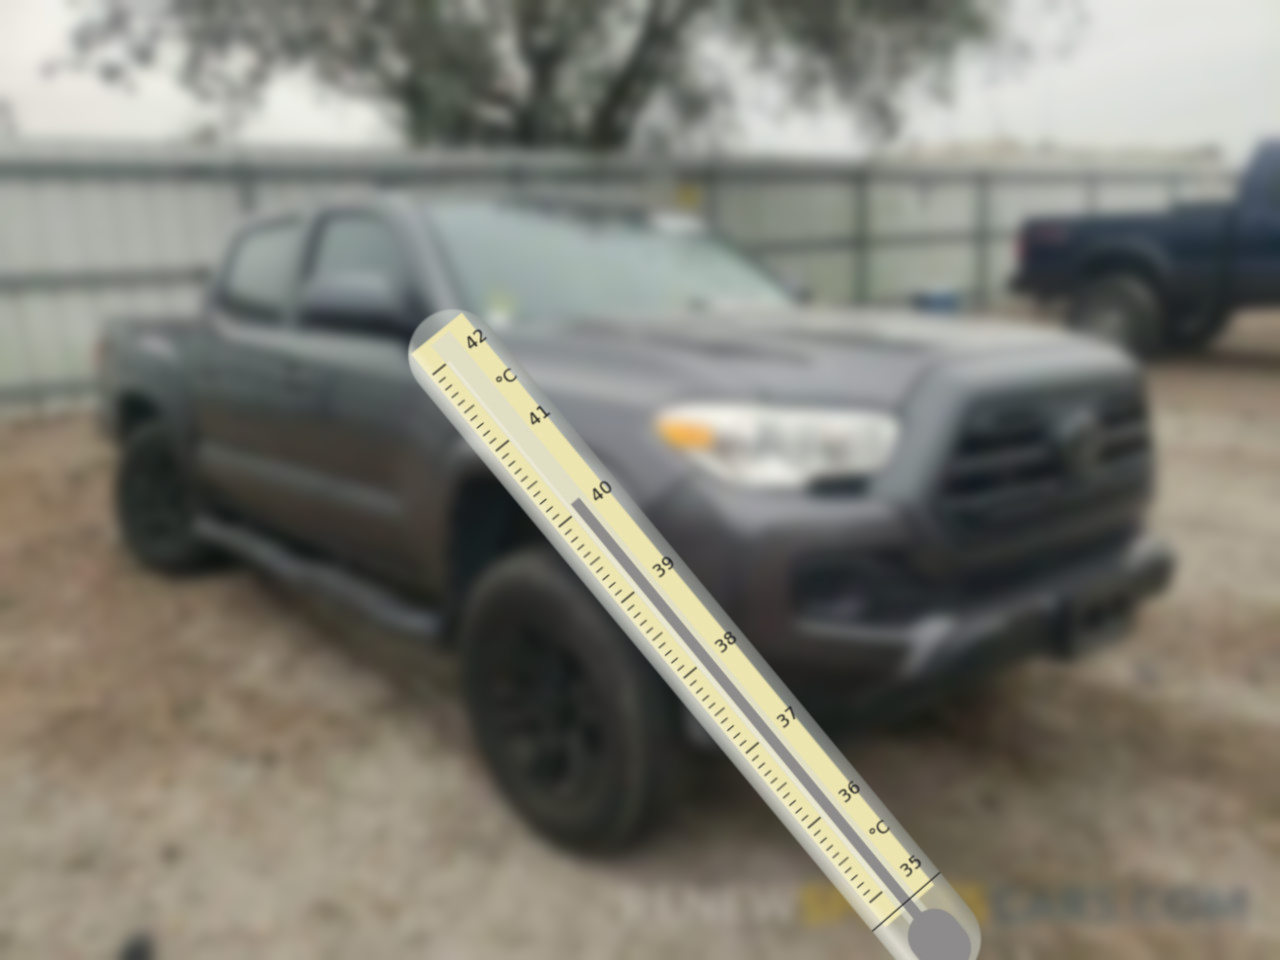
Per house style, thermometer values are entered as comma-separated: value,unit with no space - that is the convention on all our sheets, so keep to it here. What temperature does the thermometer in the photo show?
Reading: 40.1,°C
